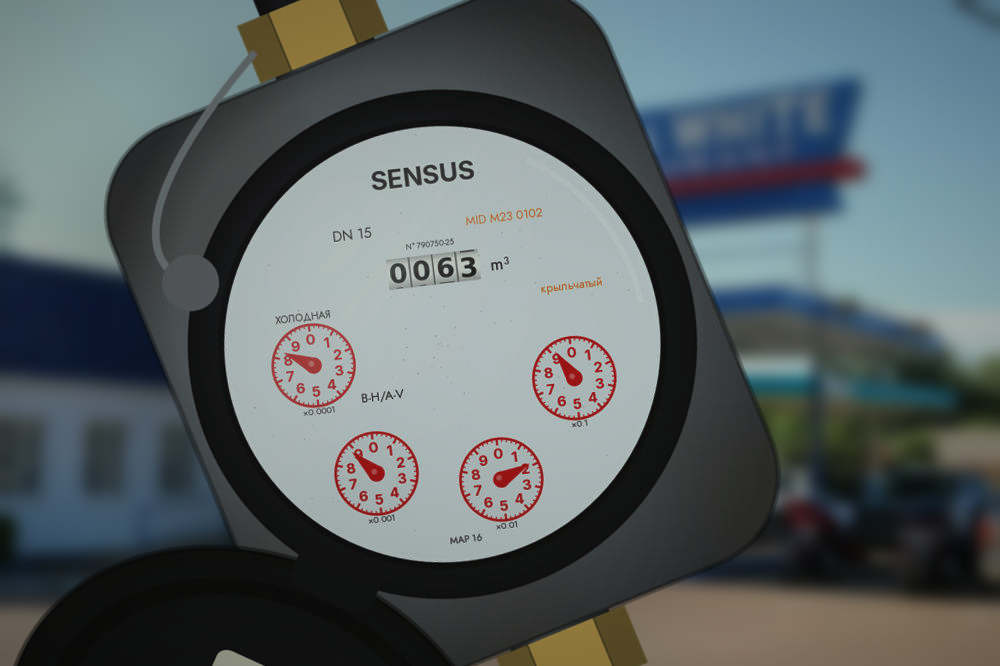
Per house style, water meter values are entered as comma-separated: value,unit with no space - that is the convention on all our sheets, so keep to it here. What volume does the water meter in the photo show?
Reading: 62.9188,m³
